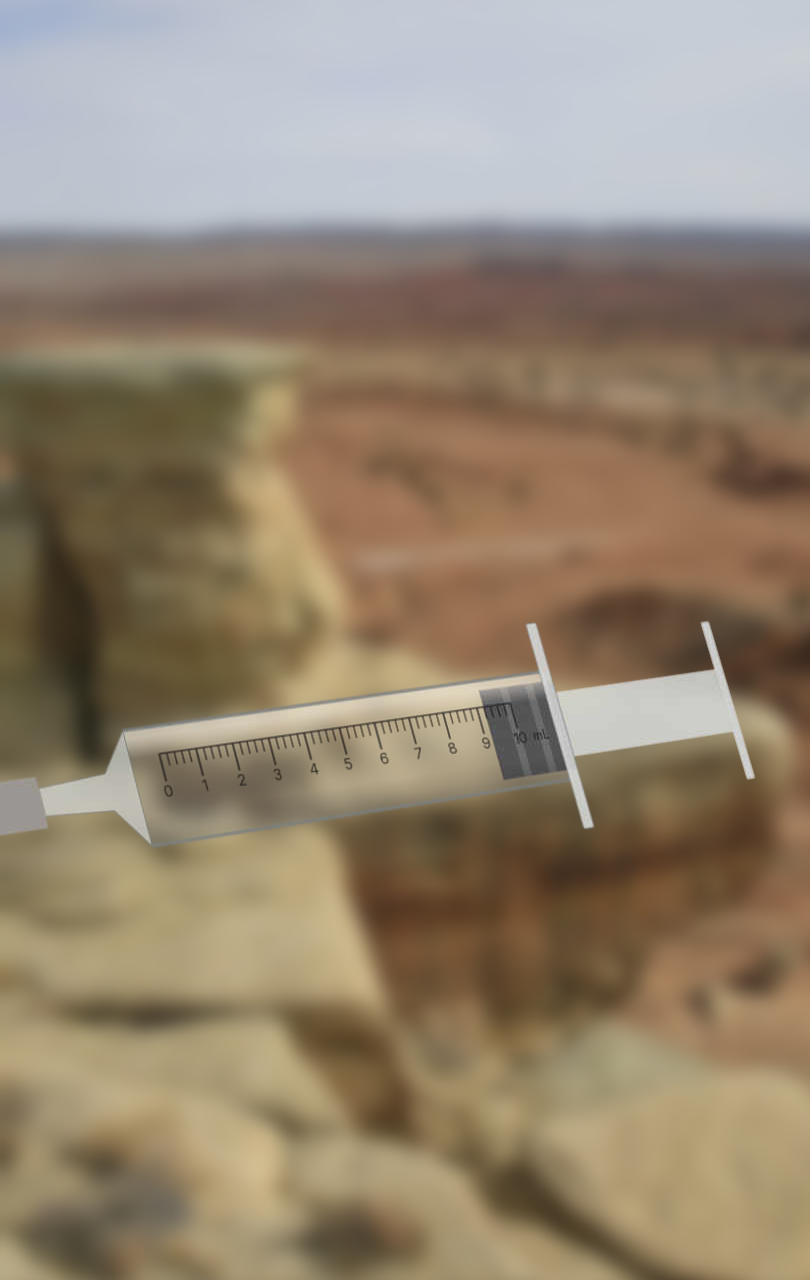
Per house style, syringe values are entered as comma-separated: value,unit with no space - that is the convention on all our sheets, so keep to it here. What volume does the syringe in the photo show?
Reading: 9.2,mL
